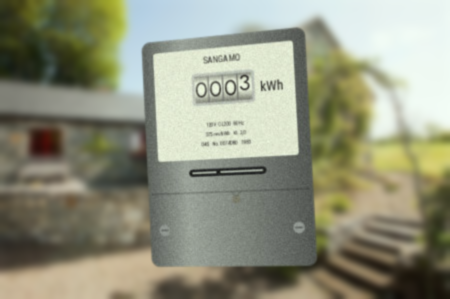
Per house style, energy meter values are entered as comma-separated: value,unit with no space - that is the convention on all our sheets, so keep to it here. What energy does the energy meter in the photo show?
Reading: 3,kWh
